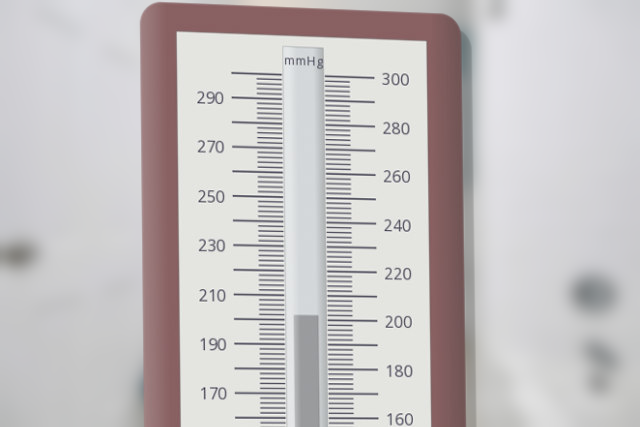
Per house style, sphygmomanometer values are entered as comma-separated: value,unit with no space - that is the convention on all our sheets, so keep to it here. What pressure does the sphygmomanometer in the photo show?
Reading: 202,mmHg
